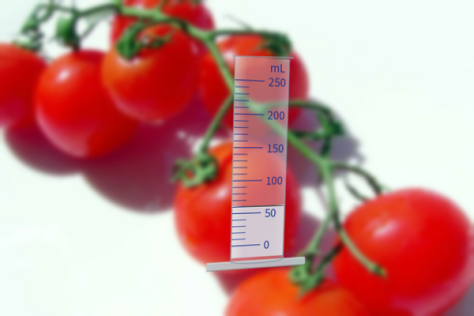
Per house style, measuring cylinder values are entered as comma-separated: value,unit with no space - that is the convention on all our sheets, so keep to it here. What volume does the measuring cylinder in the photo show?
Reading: 60,mL
